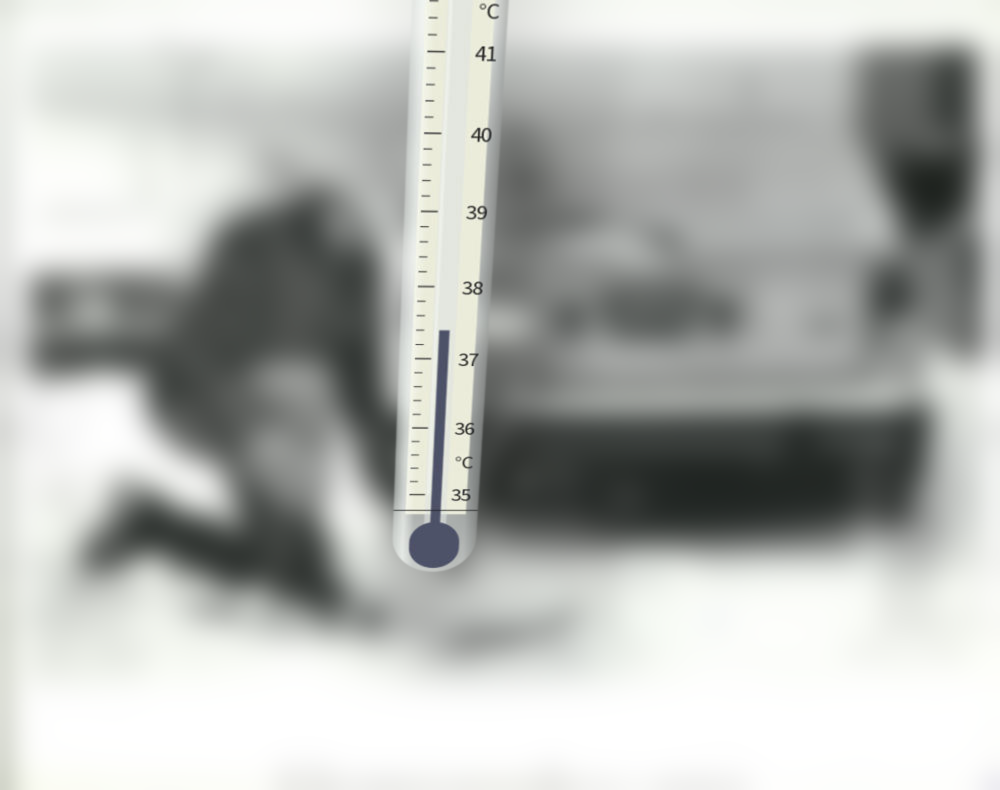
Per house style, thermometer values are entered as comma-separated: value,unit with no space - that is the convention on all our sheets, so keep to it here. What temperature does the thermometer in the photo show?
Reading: 37.4,°C
